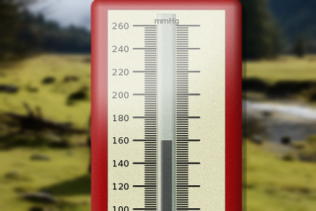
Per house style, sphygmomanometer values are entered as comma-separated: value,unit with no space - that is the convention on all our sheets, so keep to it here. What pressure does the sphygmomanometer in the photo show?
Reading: 160,mmHg
